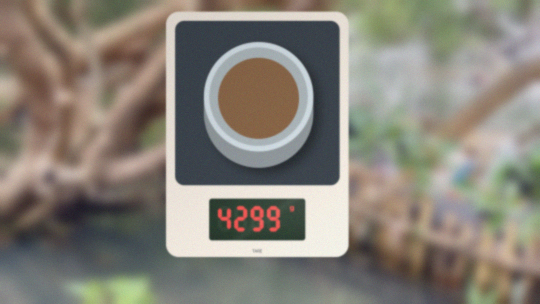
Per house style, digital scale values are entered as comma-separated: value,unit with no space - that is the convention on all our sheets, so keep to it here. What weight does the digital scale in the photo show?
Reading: 4299,g
